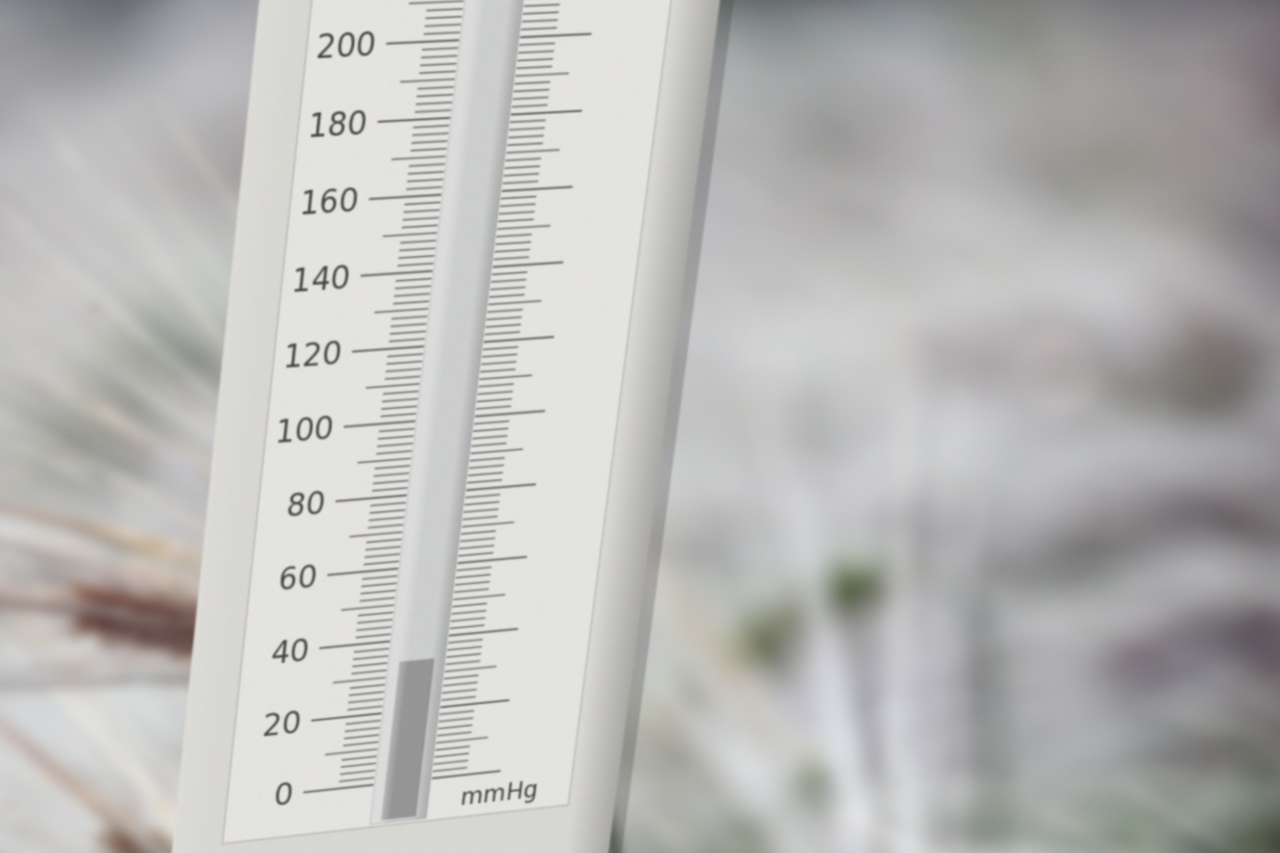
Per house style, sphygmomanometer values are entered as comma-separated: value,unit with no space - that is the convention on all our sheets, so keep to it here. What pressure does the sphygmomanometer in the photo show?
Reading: 34,mmHg
